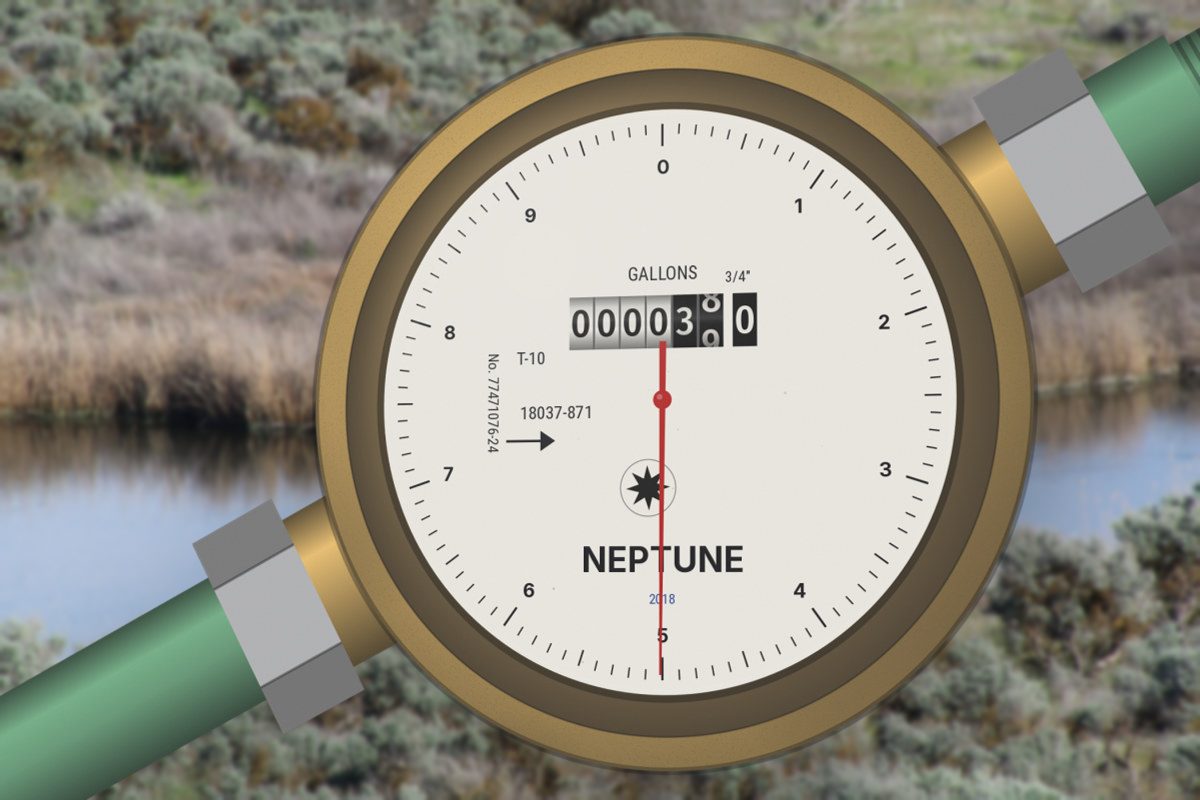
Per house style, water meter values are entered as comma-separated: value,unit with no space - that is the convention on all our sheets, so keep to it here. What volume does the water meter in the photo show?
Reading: 385.0,gal
